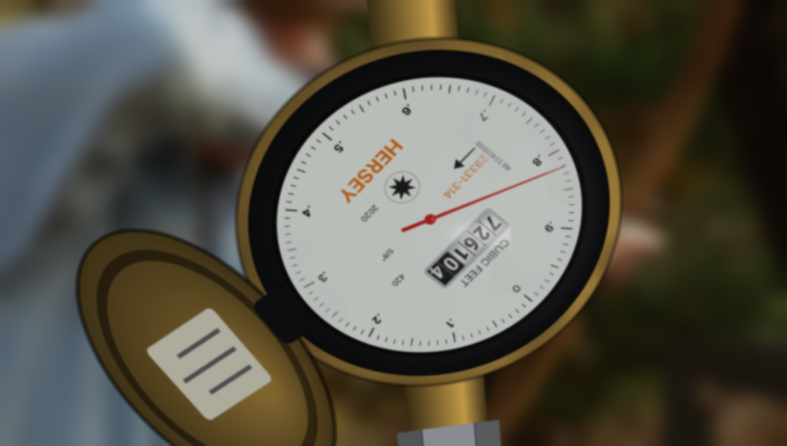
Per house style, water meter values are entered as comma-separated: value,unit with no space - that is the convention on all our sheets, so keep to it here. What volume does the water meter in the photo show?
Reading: 726103.82,ft³
